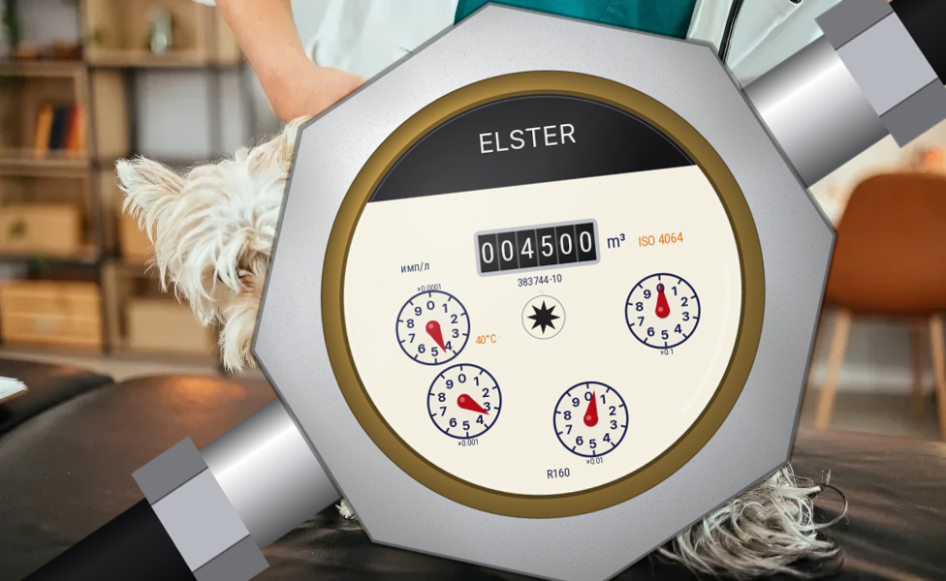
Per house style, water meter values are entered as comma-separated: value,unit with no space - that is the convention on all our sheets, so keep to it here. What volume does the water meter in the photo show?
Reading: 4500.0034,m³
